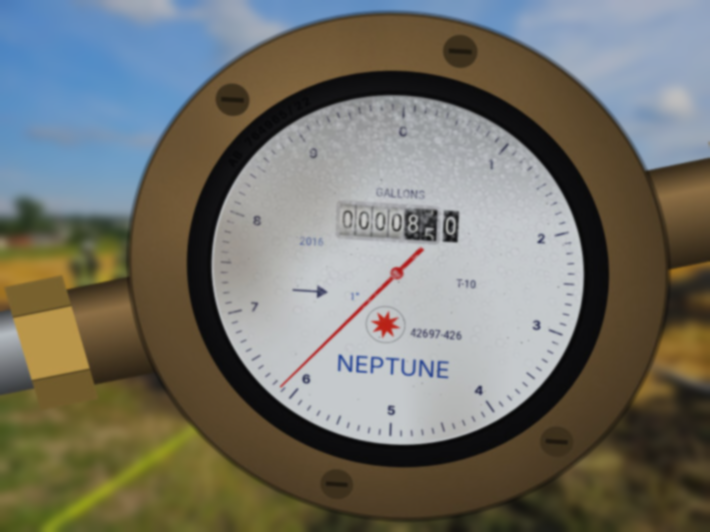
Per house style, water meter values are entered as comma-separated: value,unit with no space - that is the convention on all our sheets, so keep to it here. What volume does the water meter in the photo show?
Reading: 846.1,gal
